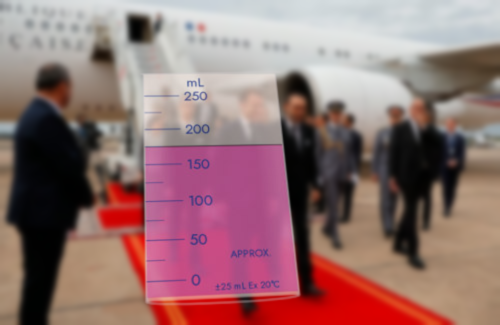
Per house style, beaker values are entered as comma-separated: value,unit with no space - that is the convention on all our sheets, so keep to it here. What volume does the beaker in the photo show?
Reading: 175,mL
